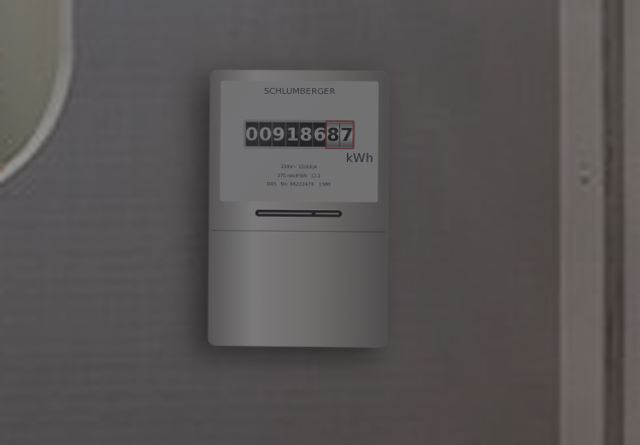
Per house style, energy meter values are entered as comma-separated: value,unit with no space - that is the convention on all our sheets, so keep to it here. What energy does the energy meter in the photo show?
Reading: 9186.87,kWh
